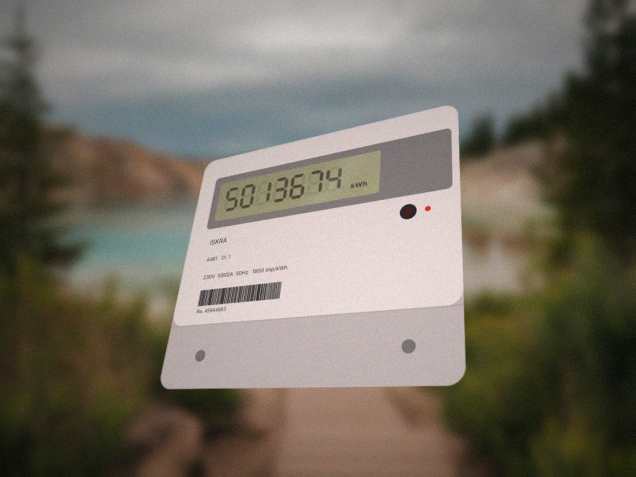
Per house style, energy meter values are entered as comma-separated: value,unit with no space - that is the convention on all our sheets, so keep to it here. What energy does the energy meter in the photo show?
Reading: 5013674,kWh
